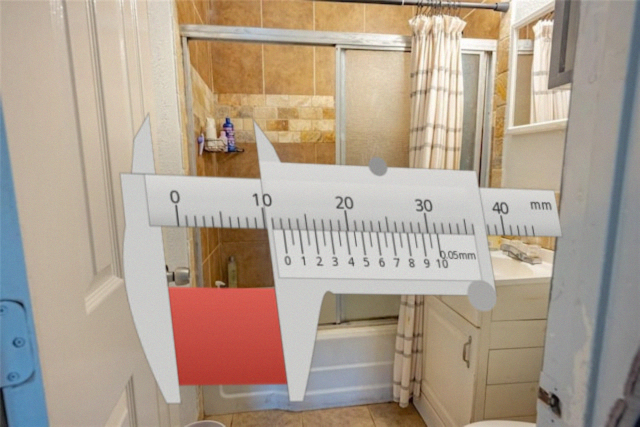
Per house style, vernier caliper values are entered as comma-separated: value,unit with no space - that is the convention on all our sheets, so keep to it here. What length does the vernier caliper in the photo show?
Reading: 12.2,mm
